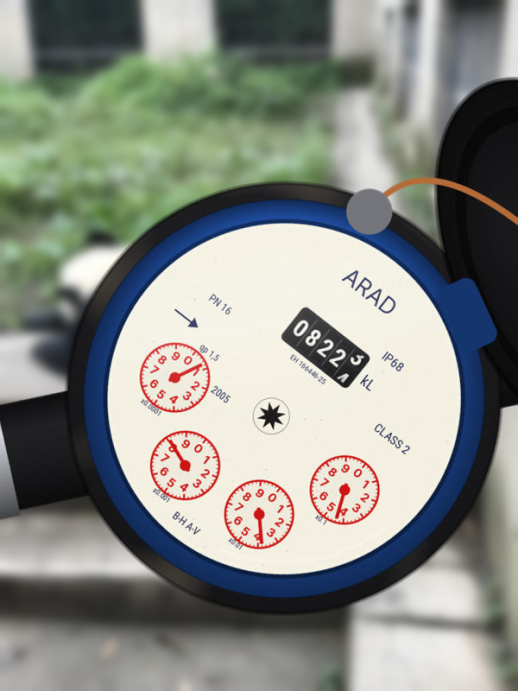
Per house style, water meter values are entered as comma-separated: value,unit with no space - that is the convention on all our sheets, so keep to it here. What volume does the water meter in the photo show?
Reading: 8223.4380,kL
